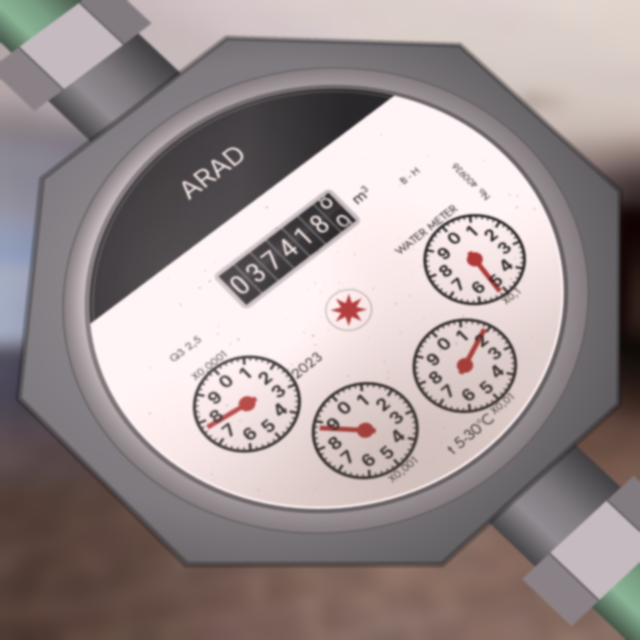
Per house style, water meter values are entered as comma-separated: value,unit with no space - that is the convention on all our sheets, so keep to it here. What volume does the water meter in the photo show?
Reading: 374188.5187,m³
